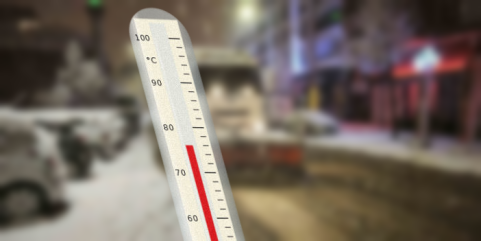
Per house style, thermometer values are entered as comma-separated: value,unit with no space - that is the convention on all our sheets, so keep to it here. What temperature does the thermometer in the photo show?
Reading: 76,°C
